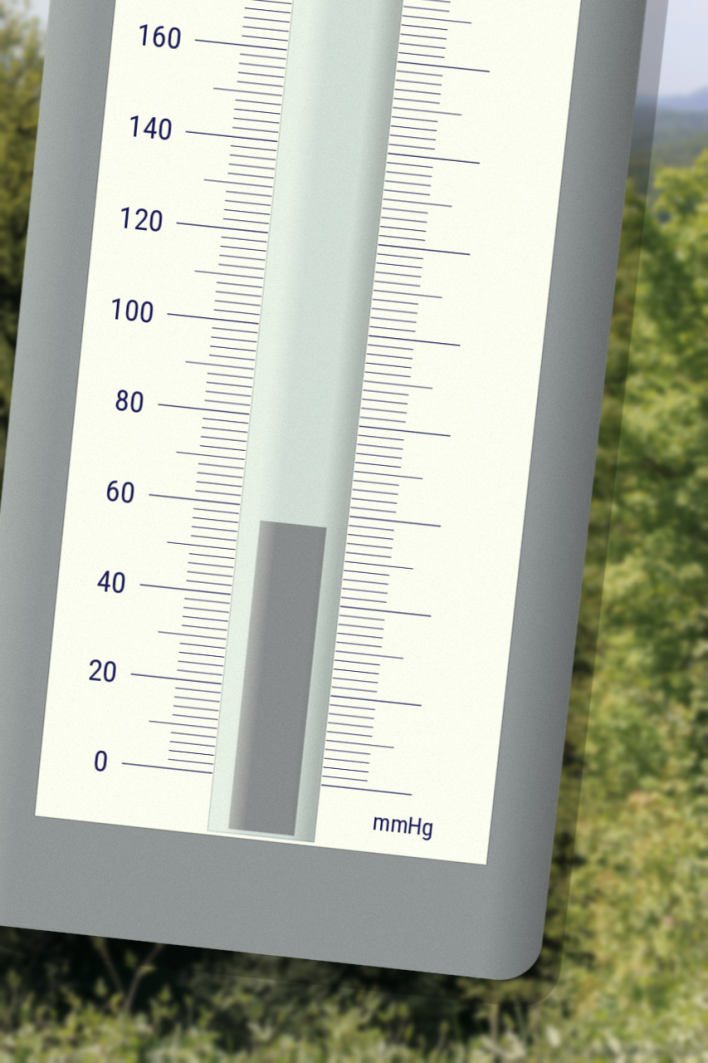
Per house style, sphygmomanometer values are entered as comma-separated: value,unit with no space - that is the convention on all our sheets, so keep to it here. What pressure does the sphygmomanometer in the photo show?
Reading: 57,mmHg
